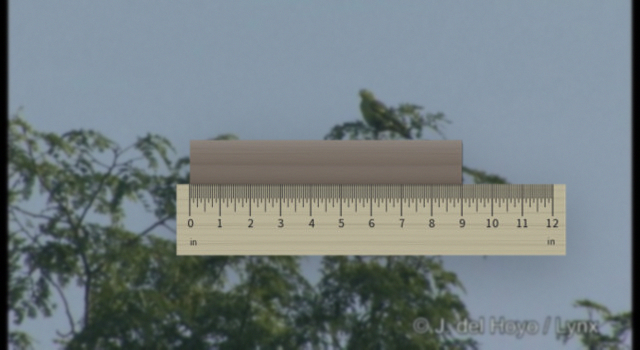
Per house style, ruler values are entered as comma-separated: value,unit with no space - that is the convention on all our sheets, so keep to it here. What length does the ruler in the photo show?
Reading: 9,in
